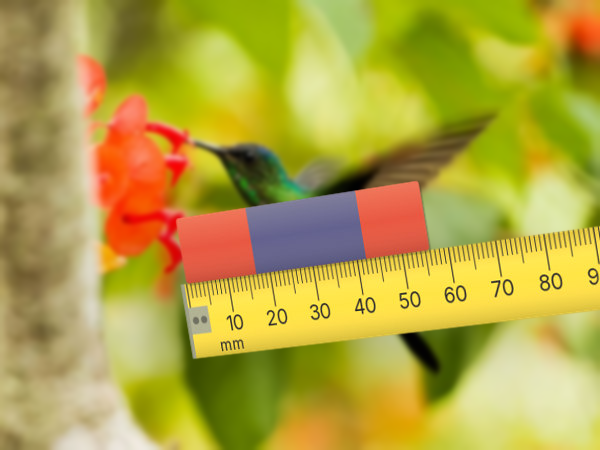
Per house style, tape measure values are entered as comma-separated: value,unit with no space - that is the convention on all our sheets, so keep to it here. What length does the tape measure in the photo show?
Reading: 56,mm
